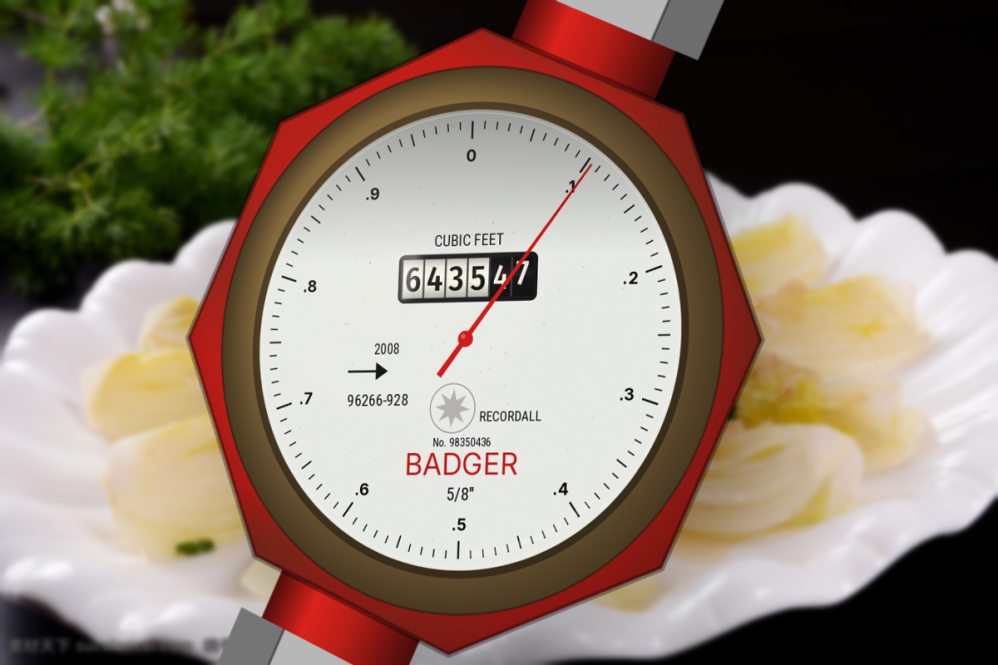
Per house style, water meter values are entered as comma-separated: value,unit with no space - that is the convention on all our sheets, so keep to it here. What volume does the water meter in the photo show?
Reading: 643547.10,ft³
